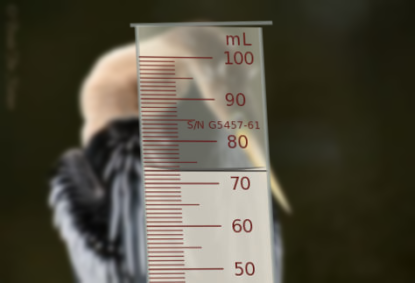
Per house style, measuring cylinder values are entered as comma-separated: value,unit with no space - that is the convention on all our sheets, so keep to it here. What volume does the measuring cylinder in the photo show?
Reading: 73,mL
